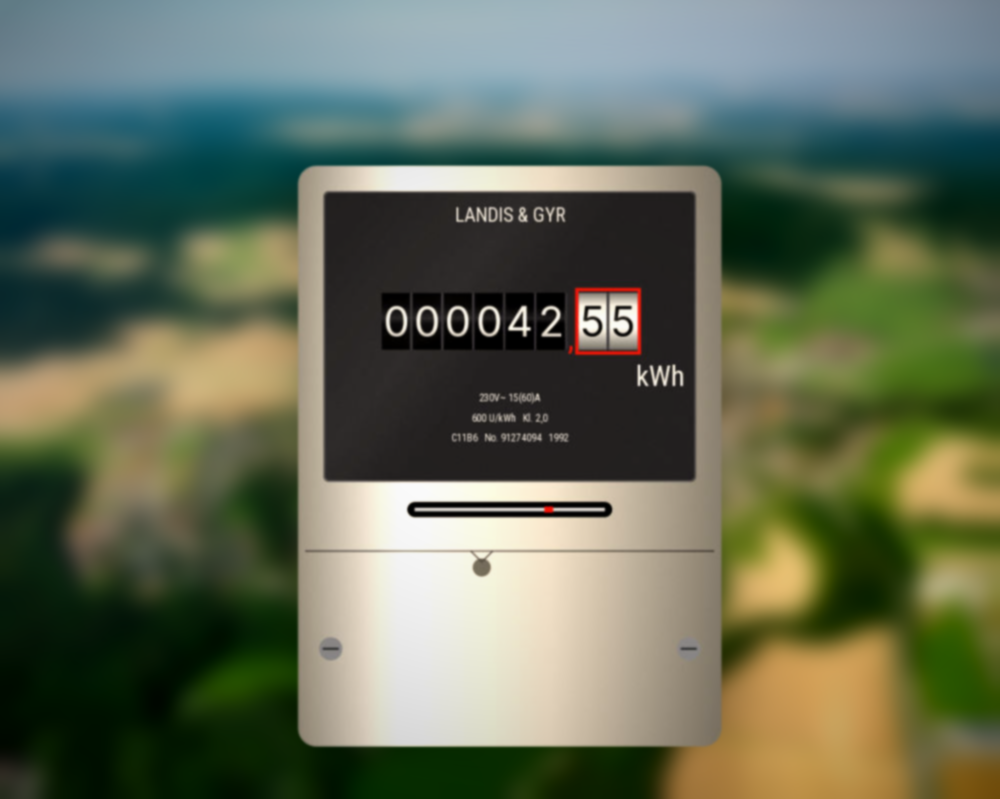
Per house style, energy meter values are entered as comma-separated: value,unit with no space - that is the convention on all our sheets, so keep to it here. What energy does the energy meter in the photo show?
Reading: 42.55,kWh
